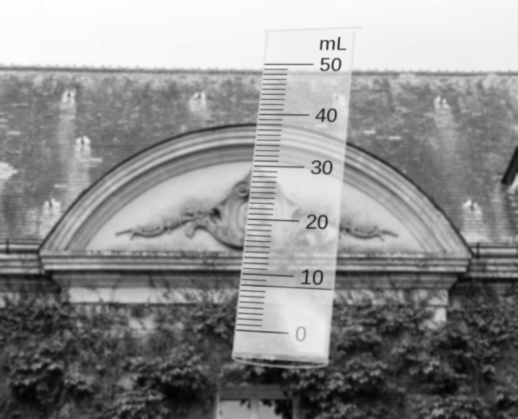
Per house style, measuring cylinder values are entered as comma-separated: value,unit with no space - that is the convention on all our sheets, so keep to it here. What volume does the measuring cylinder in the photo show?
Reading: 8,mL
